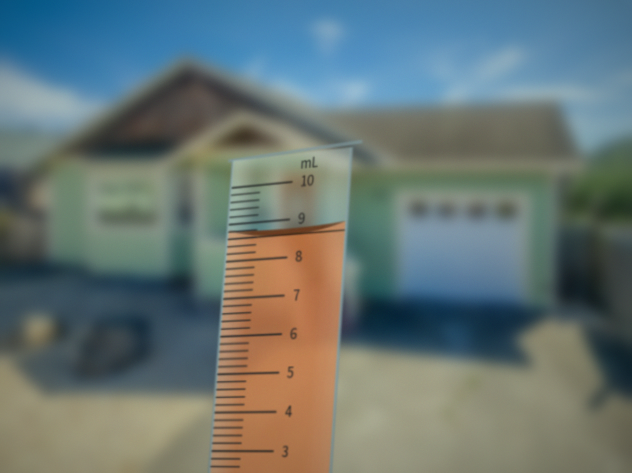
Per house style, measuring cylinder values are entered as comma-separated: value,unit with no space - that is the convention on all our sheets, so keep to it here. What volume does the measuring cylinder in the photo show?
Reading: 8.6,mL
